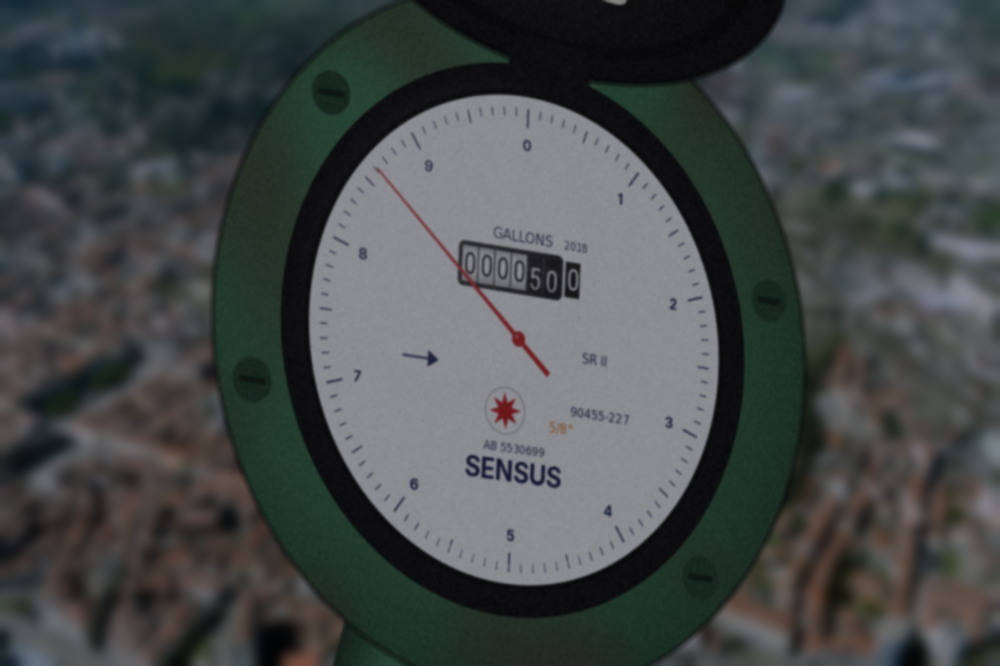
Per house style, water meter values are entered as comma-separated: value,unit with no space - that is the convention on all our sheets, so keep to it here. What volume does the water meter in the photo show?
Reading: 498.6,gal
